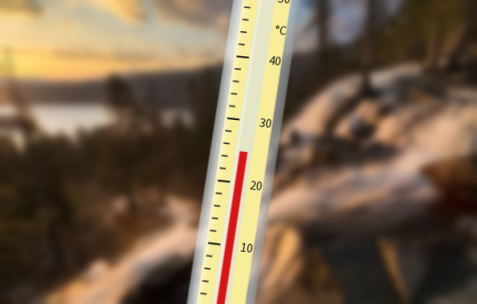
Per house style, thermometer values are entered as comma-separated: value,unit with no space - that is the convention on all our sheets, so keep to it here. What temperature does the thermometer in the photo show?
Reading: 25,°C
